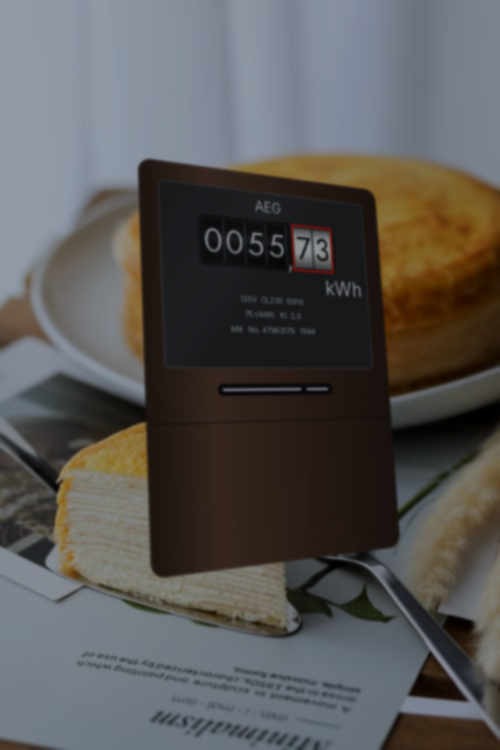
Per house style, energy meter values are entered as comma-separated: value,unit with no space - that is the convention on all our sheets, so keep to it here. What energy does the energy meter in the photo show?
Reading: 55.73,kWh
